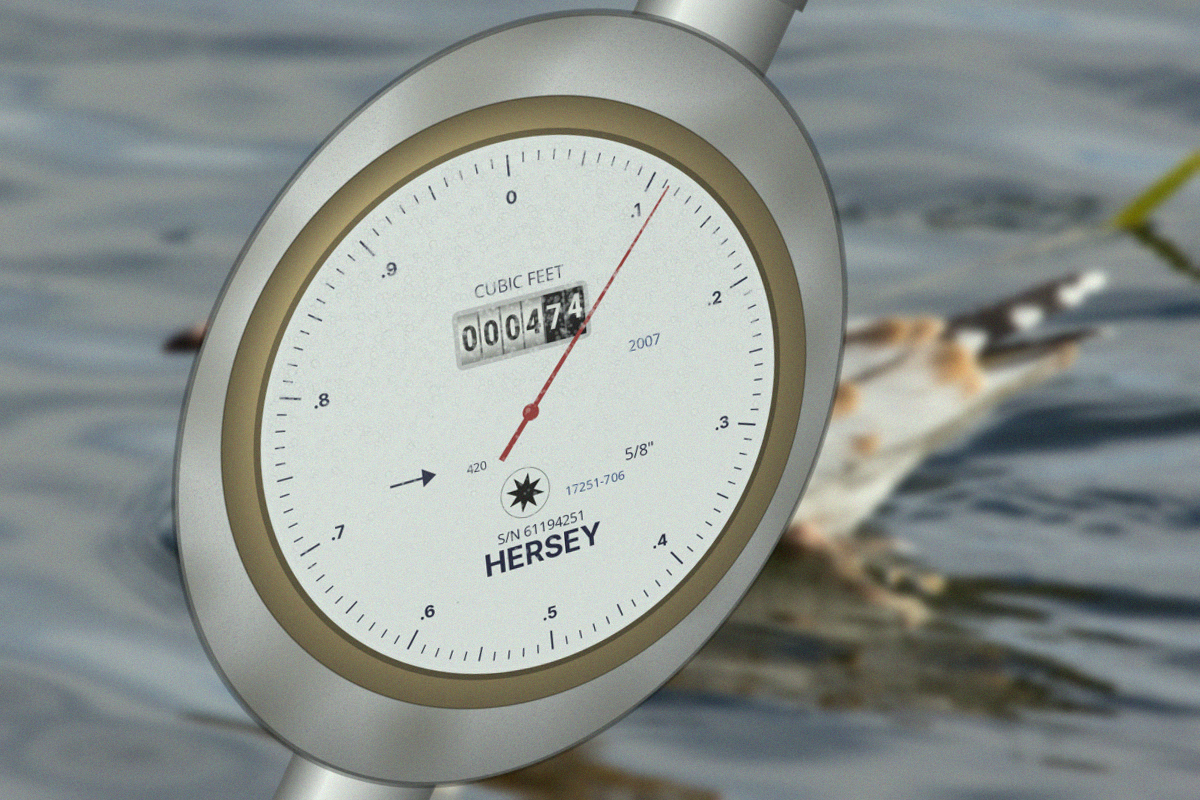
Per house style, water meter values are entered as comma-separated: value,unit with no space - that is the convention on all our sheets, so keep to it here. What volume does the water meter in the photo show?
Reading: 474.11,ft³
